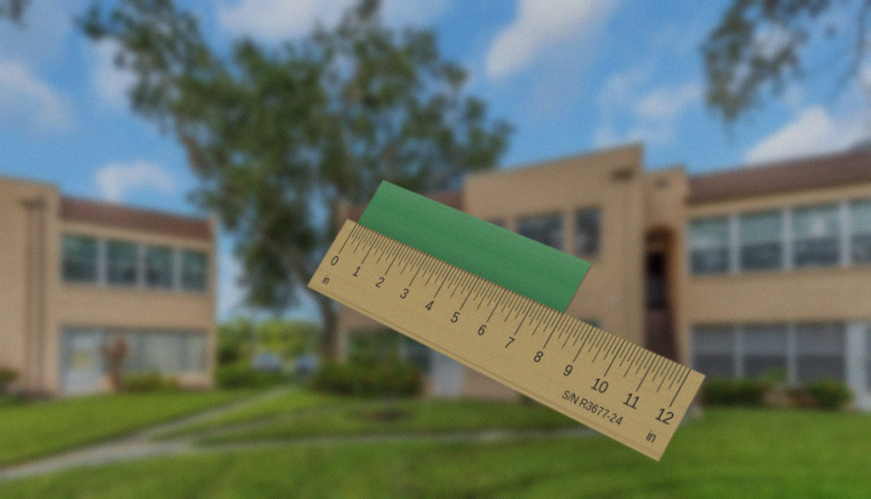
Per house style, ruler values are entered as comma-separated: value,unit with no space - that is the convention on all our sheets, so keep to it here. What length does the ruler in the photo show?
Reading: 8,in
